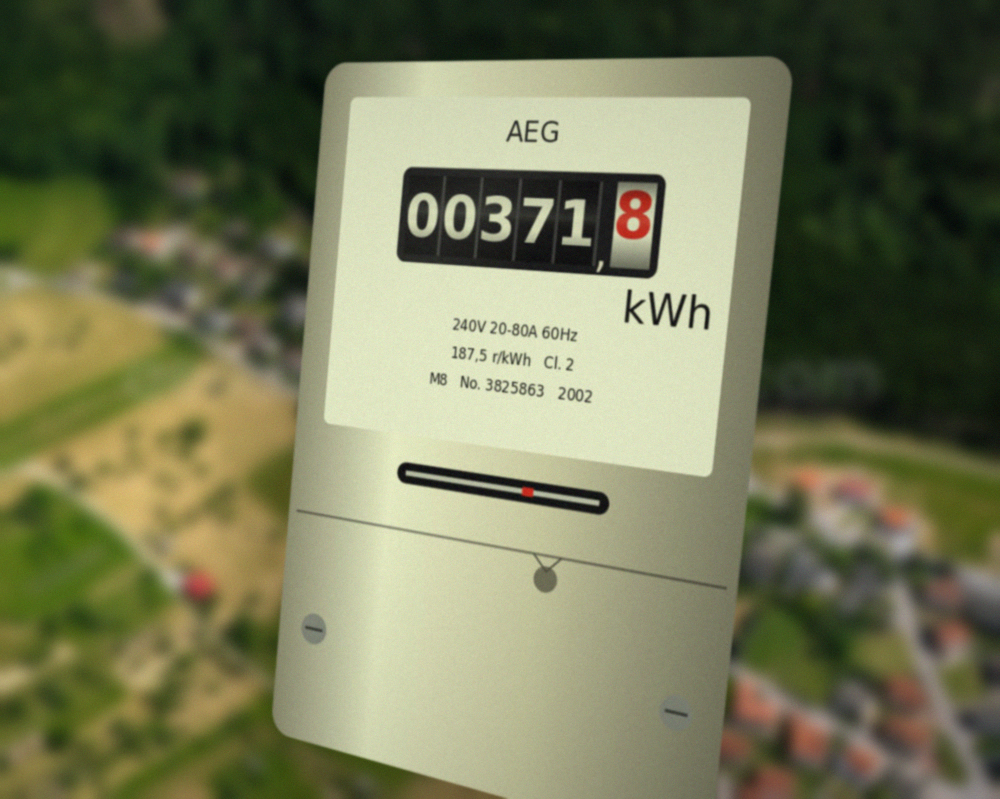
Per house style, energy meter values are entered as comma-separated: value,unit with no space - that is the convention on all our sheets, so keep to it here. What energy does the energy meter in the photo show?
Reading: 371.8,kWh
